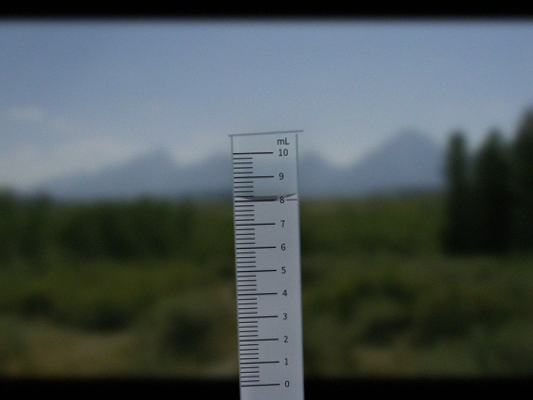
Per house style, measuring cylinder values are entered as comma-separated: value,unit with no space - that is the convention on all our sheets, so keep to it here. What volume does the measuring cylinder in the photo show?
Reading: 8,mL
